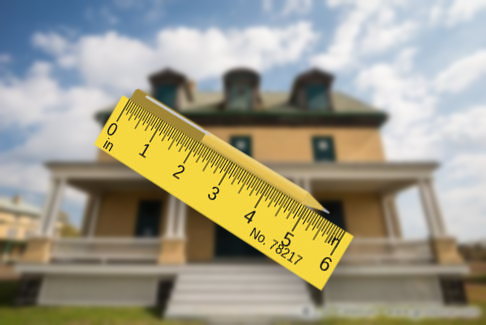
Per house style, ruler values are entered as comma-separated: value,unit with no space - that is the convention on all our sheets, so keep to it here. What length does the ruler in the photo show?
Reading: 5.5,in
